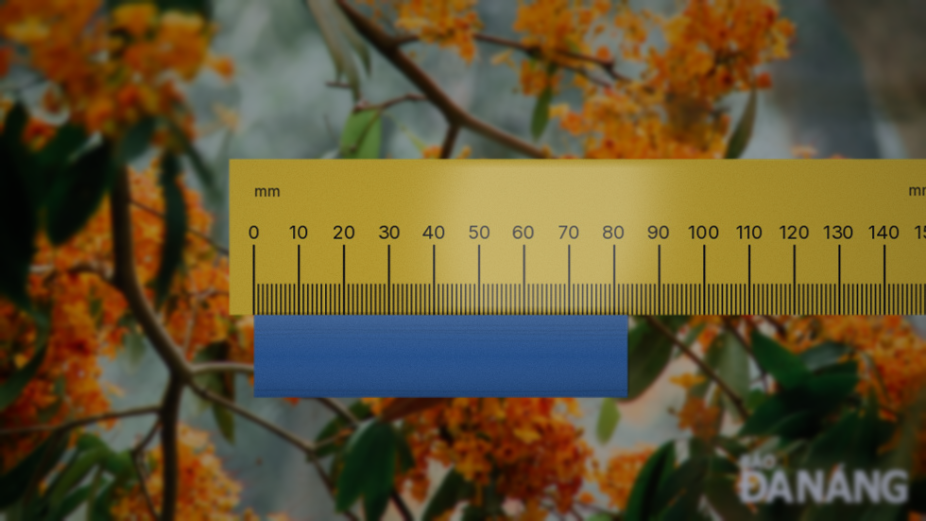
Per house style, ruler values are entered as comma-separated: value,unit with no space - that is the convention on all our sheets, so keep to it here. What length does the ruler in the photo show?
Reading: 83,mm
